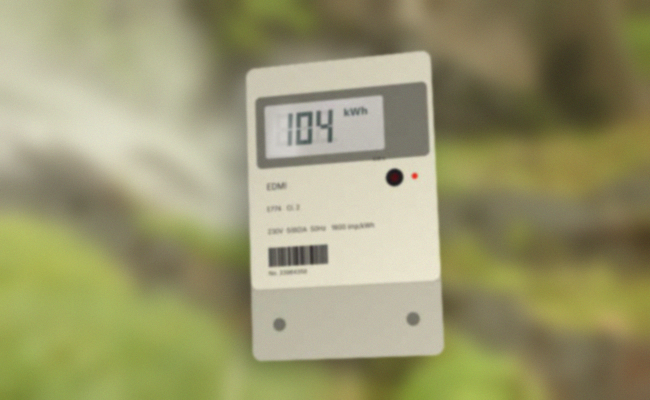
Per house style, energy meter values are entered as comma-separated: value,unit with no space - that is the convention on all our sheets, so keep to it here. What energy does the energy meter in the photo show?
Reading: 104,kWh
